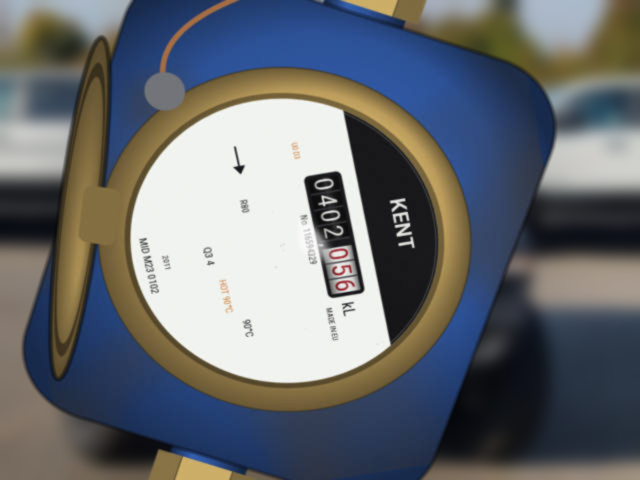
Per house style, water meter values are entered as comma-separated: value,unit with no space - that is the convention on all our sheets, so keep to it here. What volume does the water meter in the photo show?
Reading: 402.056,kL
